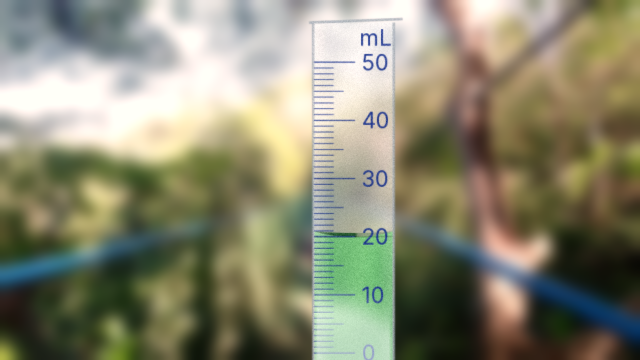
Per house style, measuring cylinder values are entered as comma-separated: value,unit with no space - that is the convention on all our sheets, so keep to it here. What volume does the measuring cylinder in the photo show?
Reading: 20,mL
